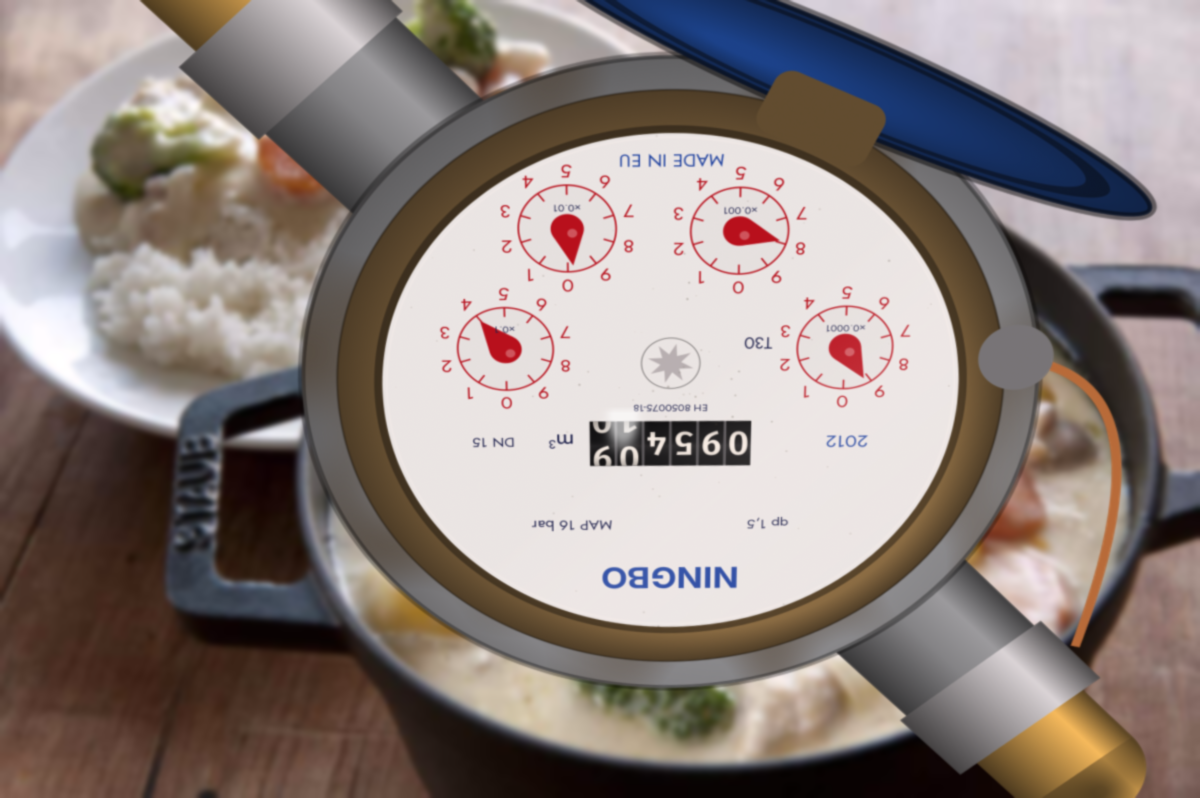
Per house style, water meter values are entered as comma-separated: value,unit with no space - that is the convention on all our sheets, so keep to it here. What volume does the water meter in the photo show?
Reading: 95409.3979,m³
